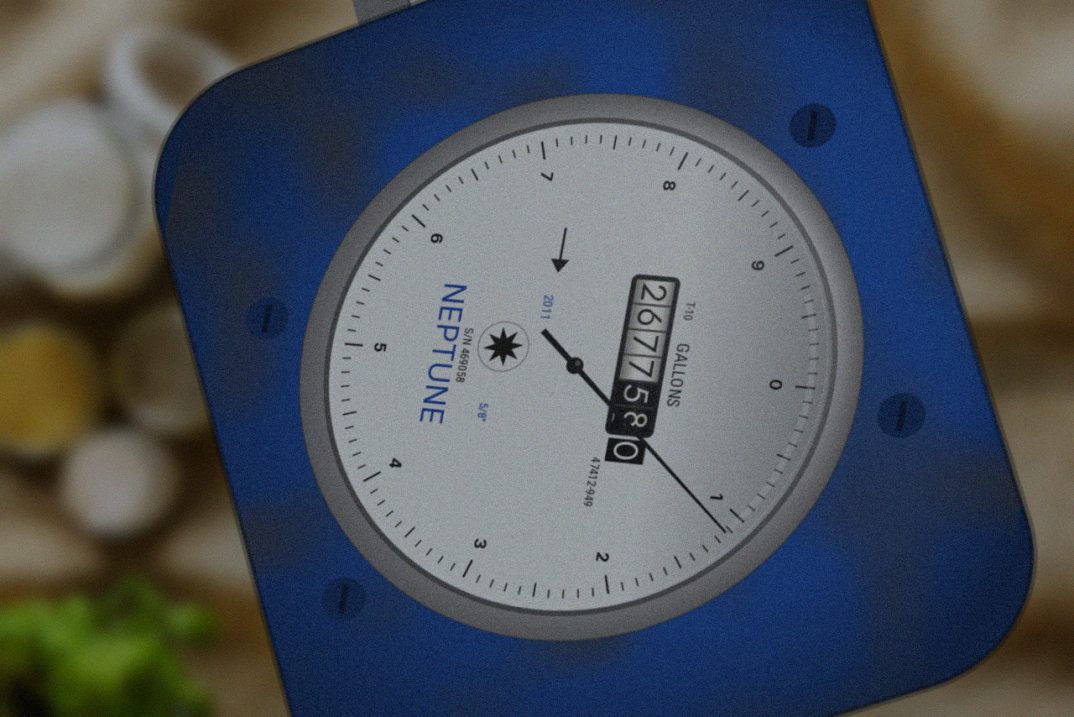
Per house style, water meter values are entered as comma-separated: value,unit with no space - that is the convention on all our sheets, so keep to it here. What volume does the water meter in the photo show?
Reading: 2677581.1,gal
